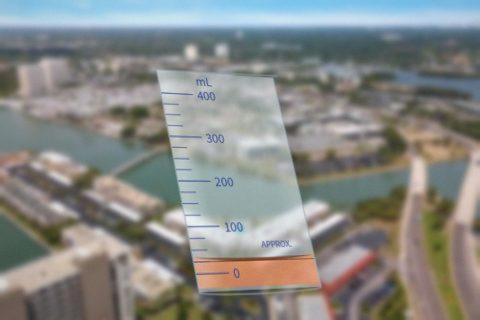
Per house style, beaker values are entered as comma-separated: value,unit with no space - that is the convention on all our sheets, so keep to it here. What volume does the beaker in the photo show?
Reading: 25,mL
